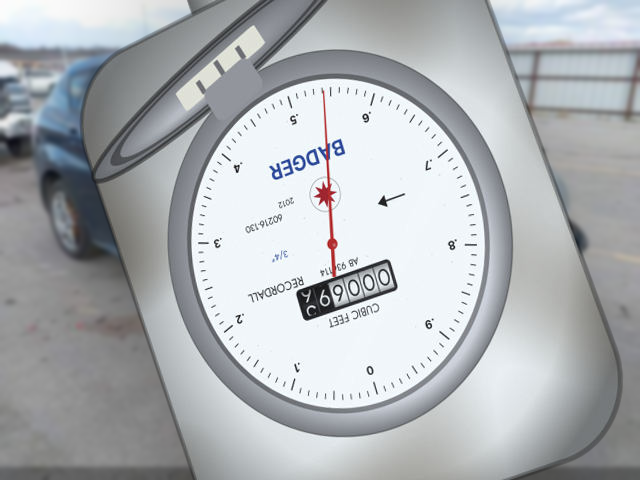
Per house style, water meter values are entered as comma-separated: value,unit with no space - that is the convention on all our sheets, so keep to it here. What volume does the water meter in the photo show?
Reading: 695.54,ft³
